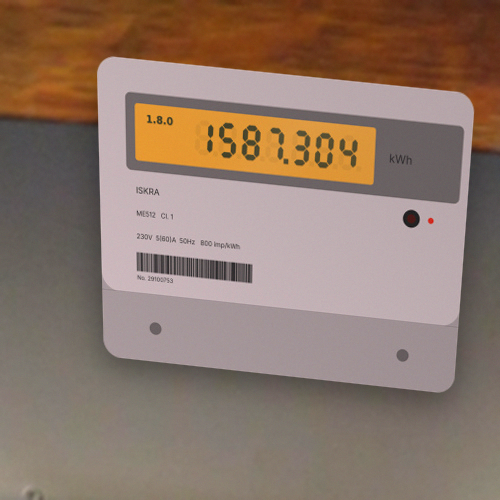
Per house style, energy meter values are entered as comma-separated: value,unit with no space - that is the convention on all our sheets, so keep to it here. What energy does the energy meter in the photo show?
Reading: 1587.304,kWh
